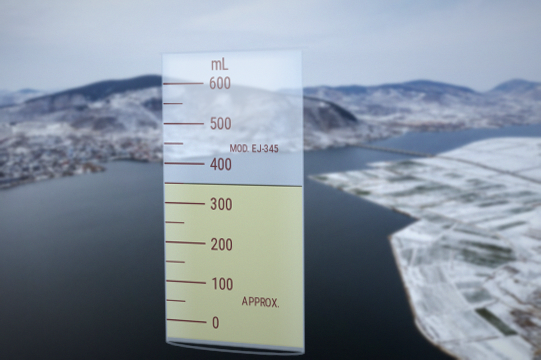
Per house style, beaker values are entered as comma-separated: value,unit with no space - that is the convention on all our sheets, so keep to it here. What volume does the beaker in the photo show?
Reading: 350,mL
